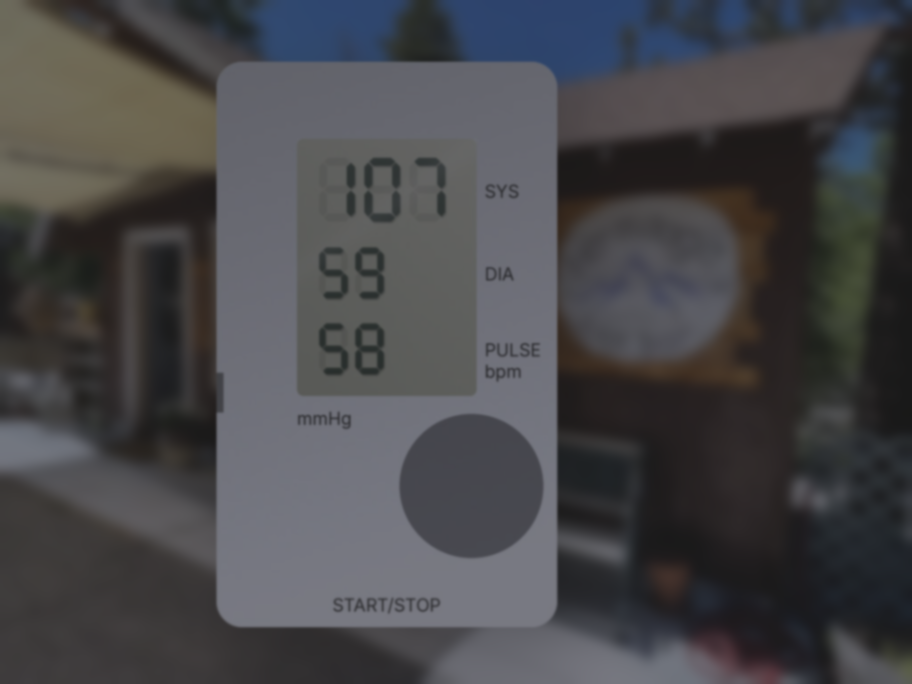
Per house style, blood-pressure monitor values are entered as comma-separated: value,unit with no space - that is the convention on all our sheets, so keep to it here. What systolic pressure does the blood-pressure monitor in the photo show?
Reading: 107,mmHg
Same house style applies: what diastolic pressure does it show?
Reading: 59,mmHg
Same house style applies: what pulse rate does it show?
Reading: 58,bpm
